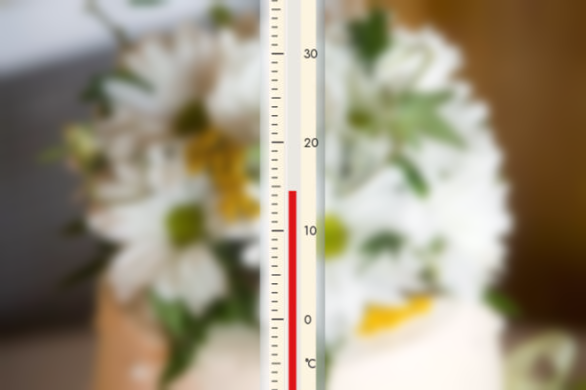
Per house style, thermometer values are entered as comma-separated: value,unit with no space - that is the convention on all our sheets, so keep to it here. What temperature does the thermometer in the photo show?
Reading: 14.5,°C
